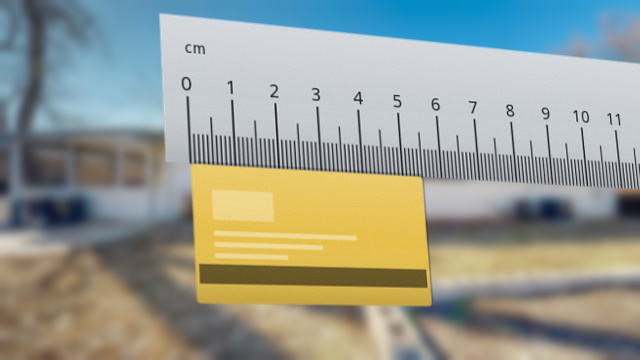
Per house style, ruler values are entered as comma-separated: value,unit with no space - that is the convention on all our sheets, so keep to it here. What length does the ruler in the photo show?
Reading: 5.5,cm
